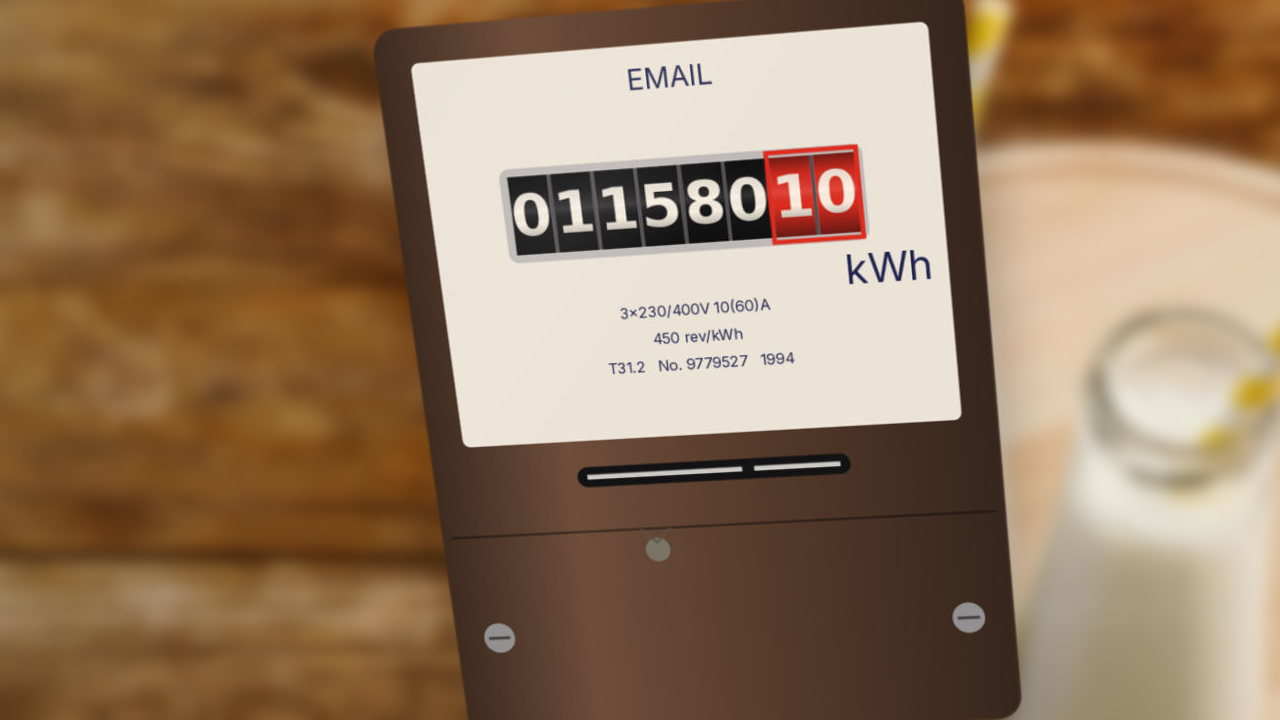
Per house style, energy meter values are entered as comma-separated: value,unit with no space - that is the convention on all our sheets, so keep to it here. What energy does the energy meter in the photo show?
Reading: 11580.10,kWh
